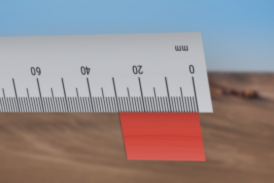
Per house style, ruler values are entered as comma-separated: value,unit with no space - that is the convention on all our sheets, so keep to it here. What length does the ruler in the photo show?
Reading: 30,mm
